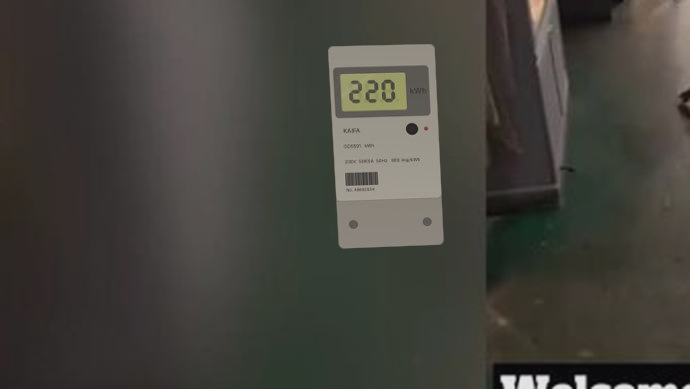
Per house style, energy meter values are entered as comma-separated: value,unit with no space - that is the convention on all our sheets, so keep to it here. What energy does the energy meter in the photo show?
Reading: 220,kWh
